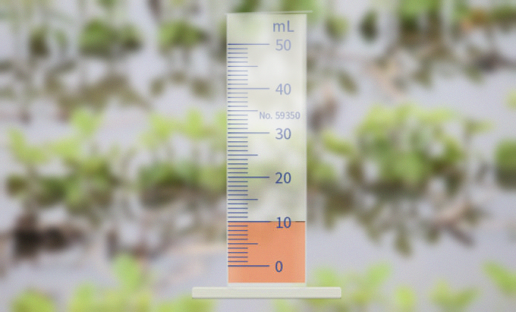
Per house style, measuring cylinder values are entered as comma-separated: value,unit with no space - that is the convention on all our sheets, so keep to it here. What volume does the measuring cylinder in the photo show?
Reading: 10,mL
